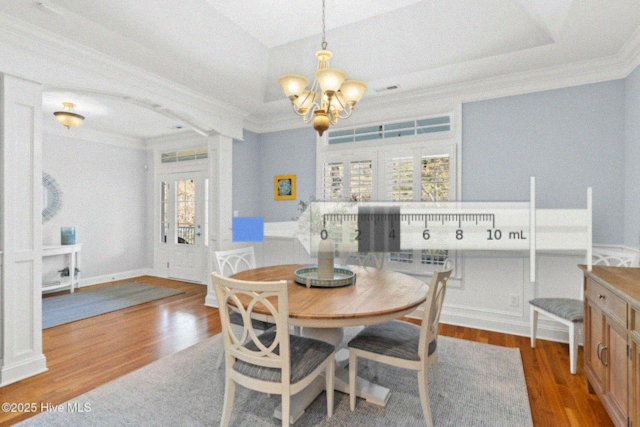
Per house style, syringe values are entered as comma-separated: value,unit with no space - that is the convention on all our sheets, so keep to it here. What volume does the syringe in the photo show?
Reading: 2,mL
